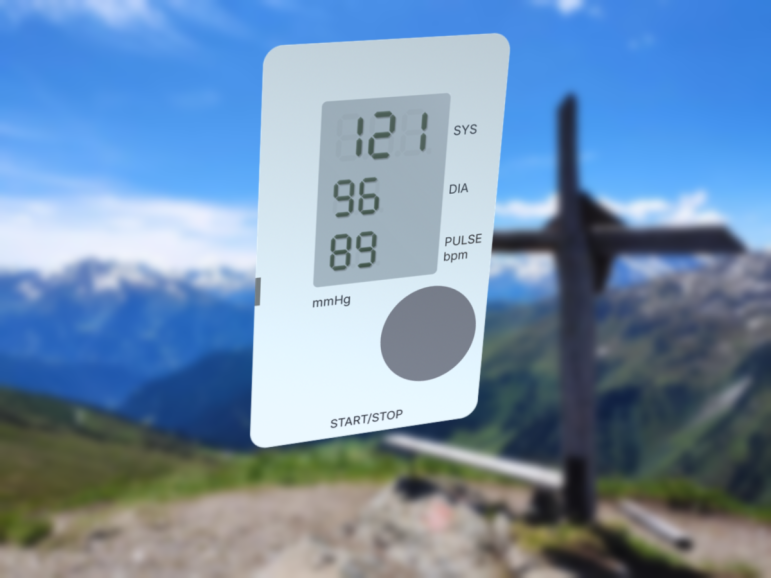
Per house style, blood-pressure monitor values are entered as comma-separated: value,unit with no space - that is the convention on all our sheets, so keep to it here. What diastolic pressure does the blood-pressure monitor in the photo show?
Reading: 96,mmHg
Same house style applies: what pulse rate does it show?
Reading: 89,bpm
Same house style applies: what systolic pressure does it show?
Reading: 121,mmHg
